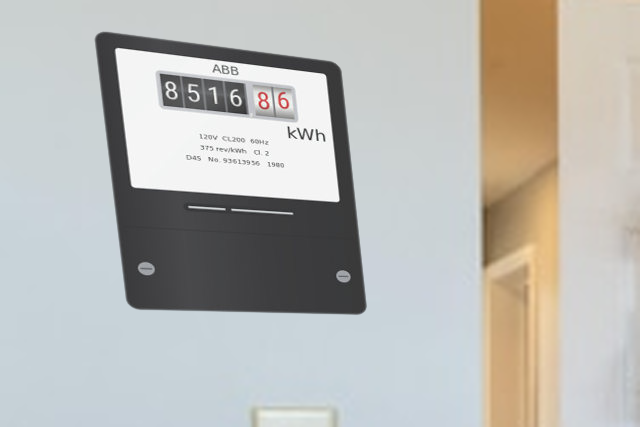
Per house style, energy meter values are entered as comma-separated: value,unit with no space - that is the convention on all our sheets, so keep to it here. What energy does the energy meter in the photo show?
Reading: 8516.86,kWh
